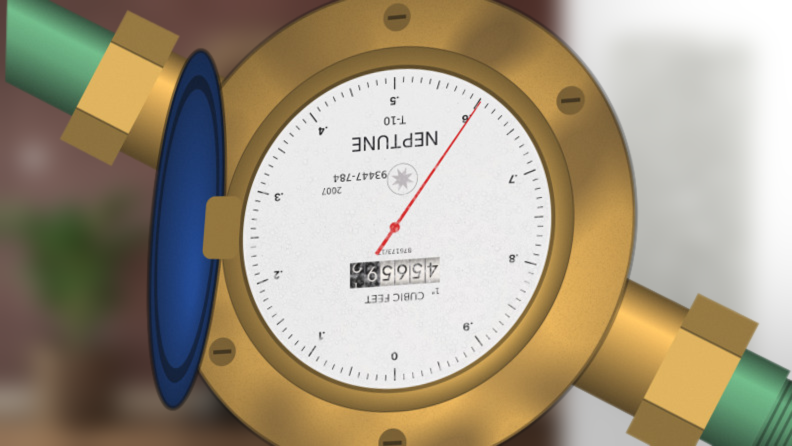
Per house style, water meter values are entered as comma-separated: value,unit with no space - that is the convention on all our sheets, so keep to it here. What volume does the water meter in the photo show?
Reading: 456591.60,ft³
